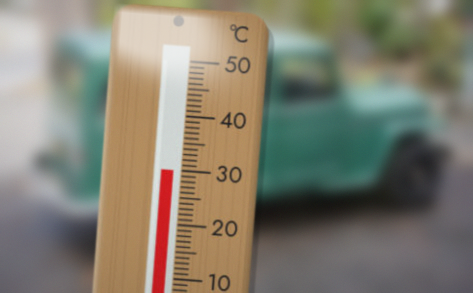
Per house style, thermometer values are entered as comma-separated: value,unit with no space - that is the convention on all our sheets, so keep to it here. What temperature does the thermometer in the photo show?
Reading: 30,°C
